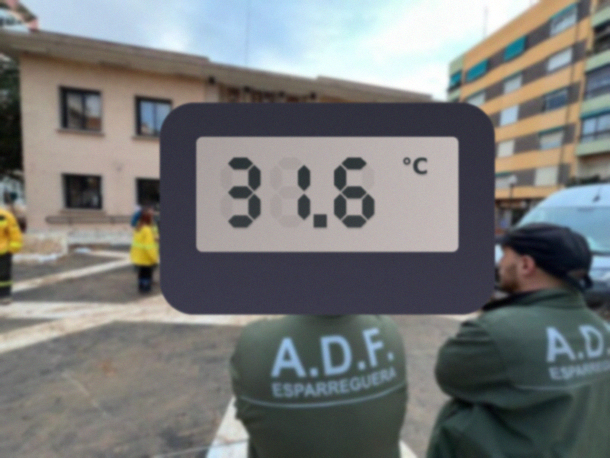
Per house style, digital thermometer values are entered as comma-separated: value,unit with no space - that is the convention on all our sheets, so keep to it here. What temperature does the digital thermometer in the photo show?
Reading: 31.6,°C
